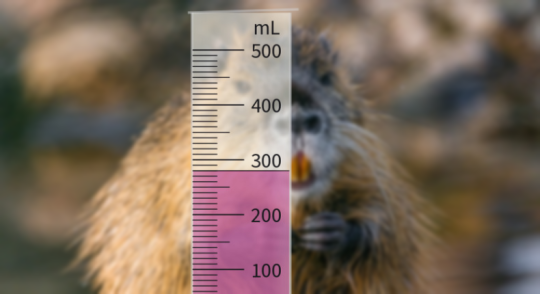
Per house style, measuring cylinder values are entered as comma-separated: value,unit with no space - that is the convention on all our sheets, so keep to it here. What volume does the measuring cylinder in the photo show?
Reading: 280,mL
